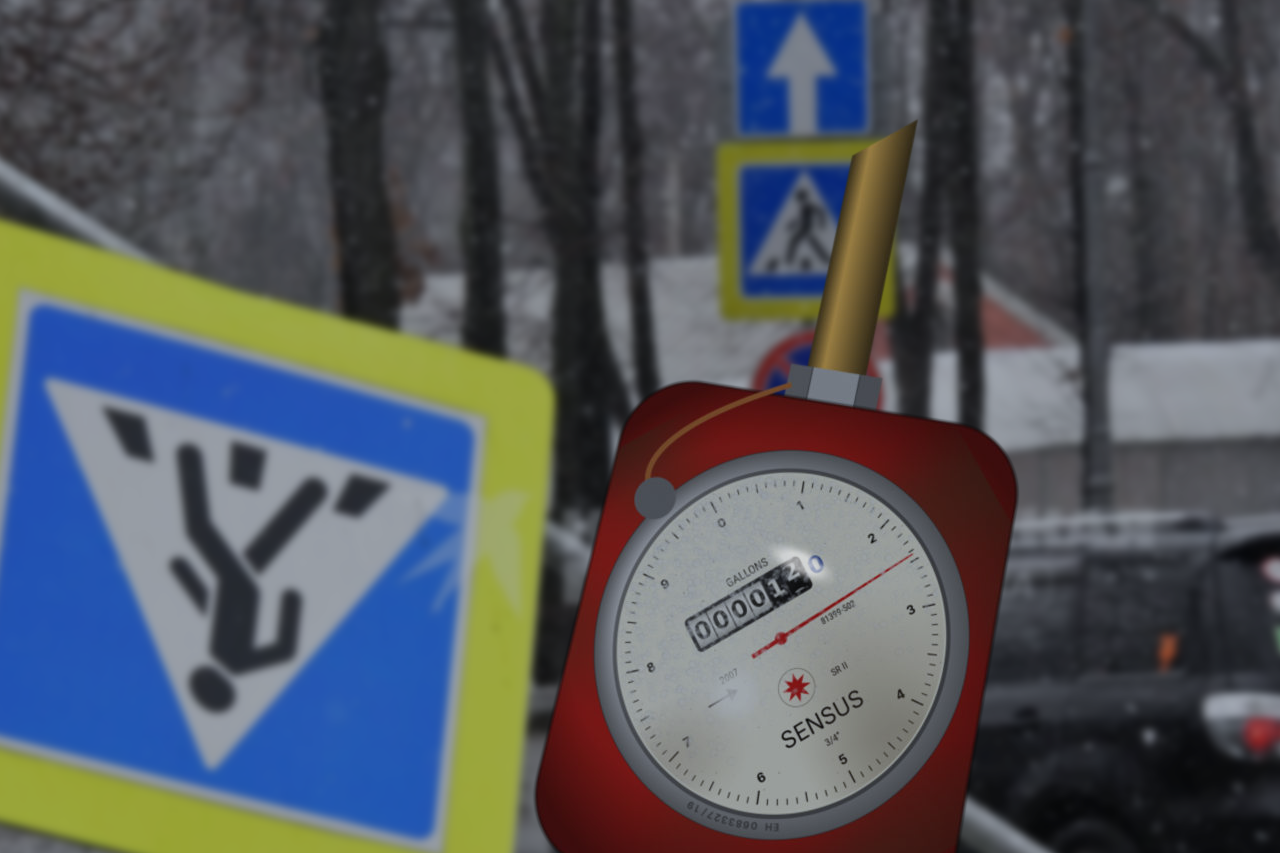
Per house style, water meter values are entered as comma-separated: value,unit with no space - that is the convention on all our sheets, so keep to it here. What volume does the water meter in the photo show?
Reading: 122.4,gal
